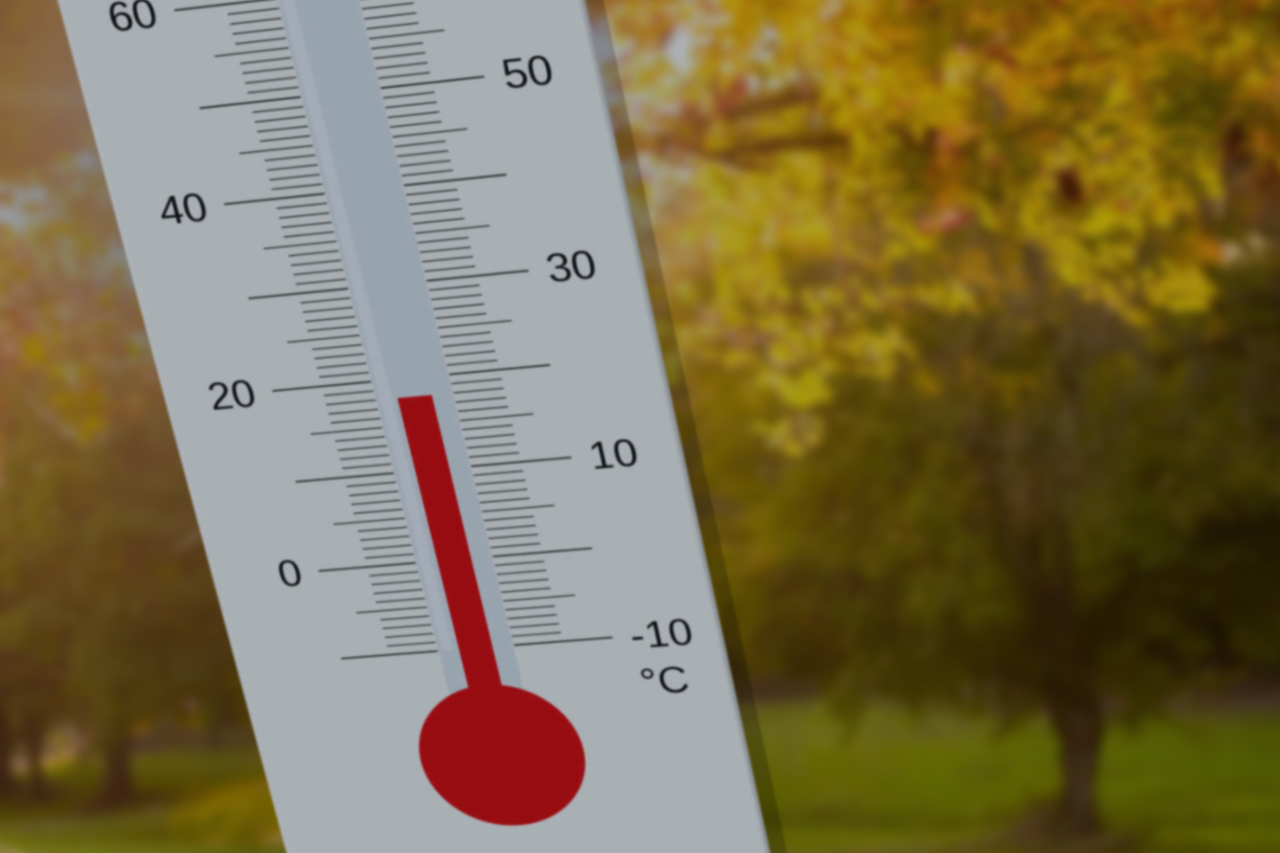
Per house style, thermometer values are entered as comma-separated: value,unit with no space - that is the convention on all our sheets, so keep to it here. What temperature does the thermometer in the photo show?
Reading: 18,°C
